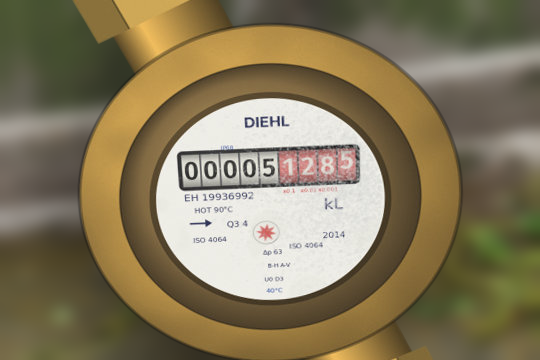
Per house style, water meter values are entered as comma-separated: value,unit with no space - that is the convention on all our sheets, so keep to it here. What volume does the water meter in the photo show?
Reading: 5.1285,kL
